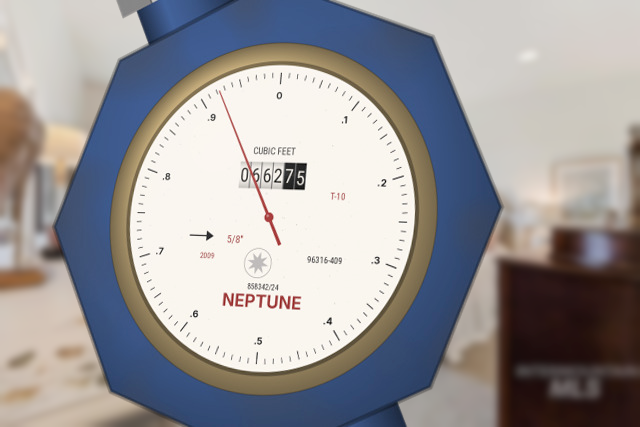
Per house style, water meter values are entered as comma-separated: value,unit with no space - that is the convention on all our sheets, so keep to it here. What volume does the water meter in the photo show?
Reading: 66274.92,ft³
